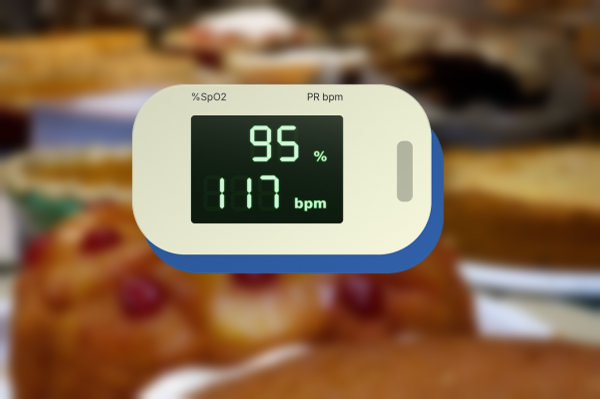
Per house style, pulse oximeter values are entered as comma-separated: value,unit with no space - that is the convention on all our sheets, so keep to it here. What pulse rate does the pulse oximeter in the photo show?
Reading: 117,bpm
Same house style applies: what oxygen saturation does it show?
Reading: 95,%
